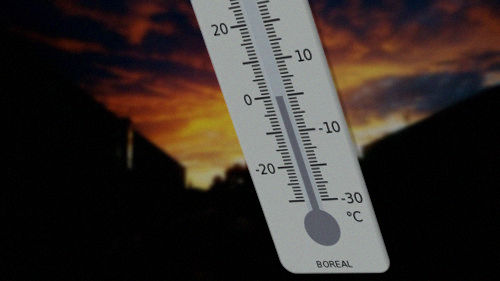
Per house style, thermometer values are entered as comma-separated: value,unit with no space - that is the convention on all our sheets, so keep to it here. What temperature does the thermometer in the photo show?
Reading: 0,°C
